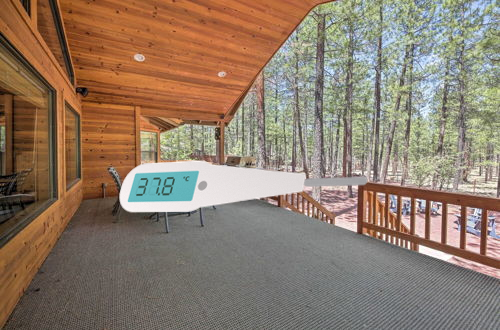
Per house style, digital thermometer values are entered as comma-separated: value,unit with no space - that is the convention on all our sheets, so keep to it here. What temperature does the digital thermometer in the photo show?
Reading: 37.8,°C
